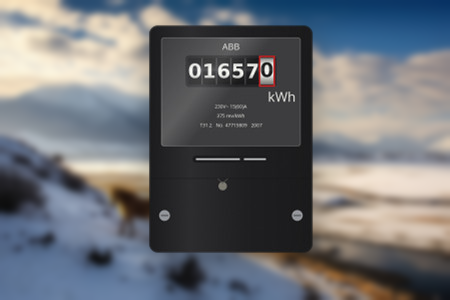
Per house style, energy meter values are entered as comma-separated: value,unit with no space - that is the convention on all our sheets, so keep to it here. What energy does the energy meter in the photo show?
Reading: 1657.0,kWh
